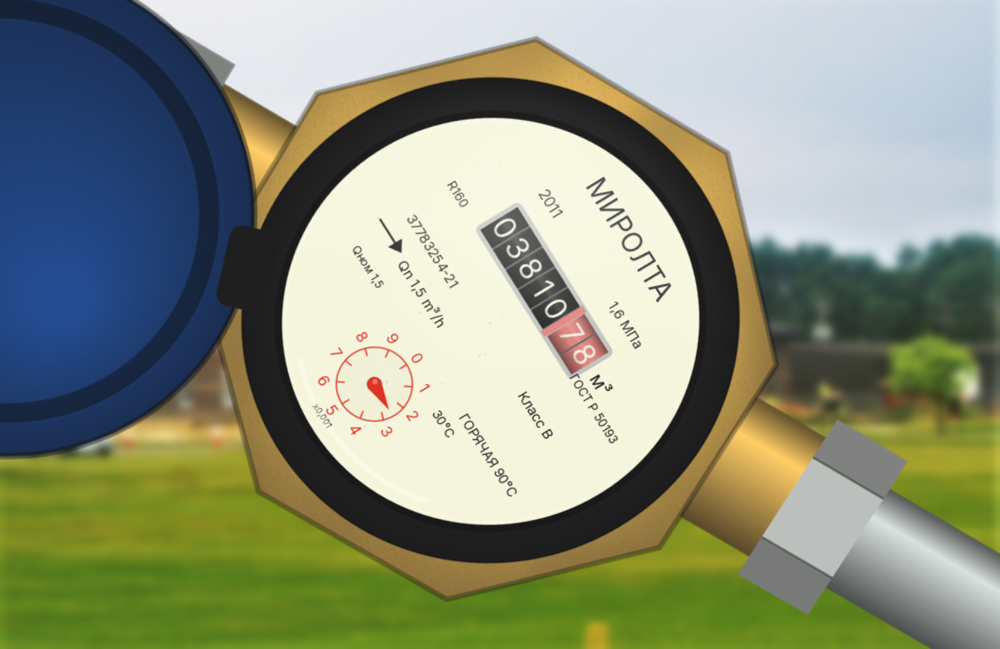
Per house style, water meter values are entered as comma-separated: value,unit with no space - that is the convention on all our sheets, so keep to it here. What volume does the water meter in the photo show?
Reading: 3810.782,m³
